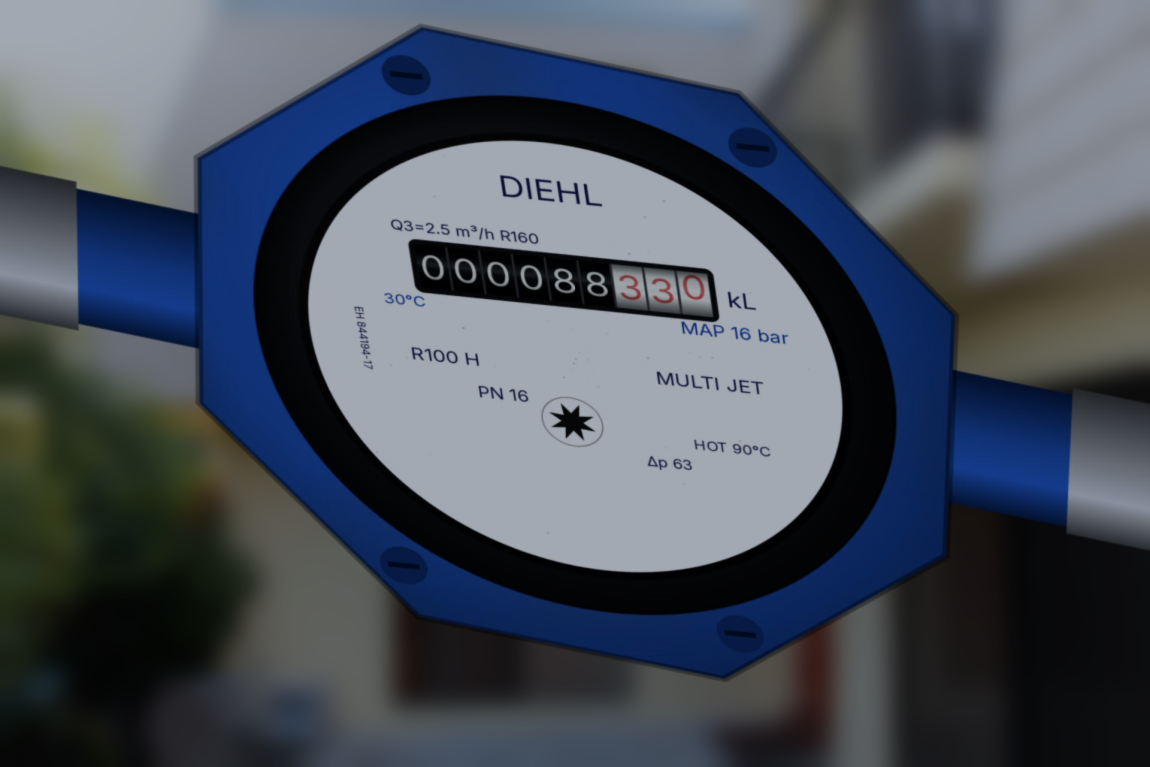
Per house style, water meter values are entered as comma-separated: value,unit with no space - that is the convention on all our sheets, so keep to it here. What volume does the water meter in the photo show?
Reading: 88.330,kL
